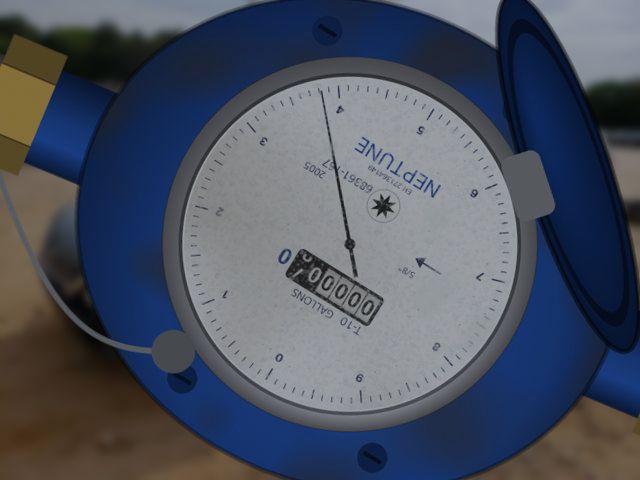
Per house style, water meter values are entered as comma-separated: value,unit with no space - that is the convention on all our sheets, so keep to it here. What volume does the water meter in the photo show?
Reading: 73.8,gal
